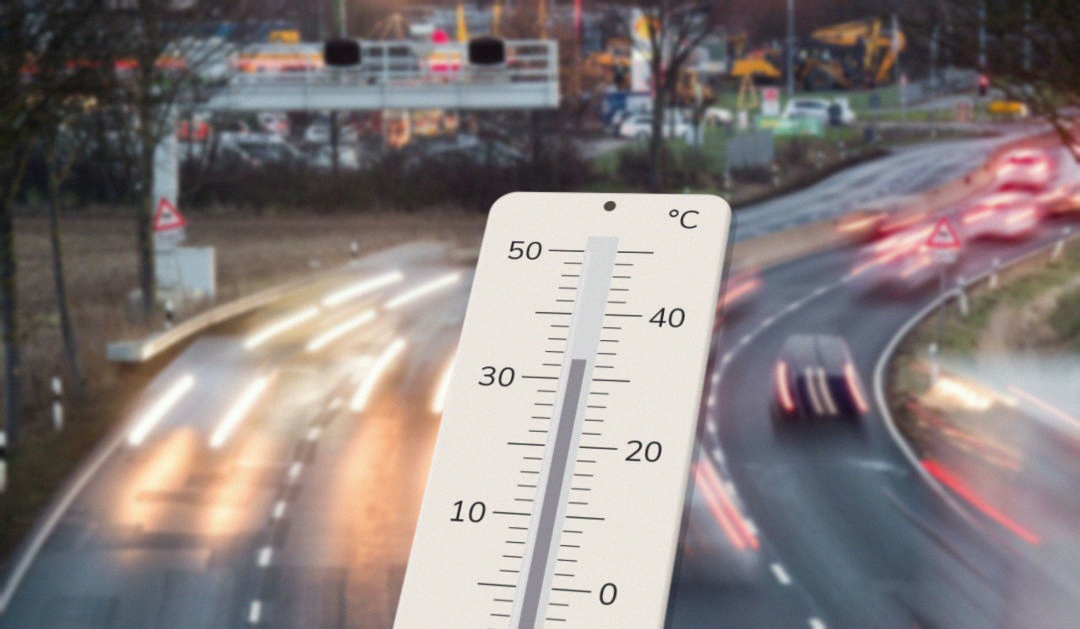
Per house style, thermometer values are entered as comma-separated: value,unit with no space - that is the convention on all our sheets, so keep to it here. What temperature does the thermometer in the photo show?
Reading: 33,°C
